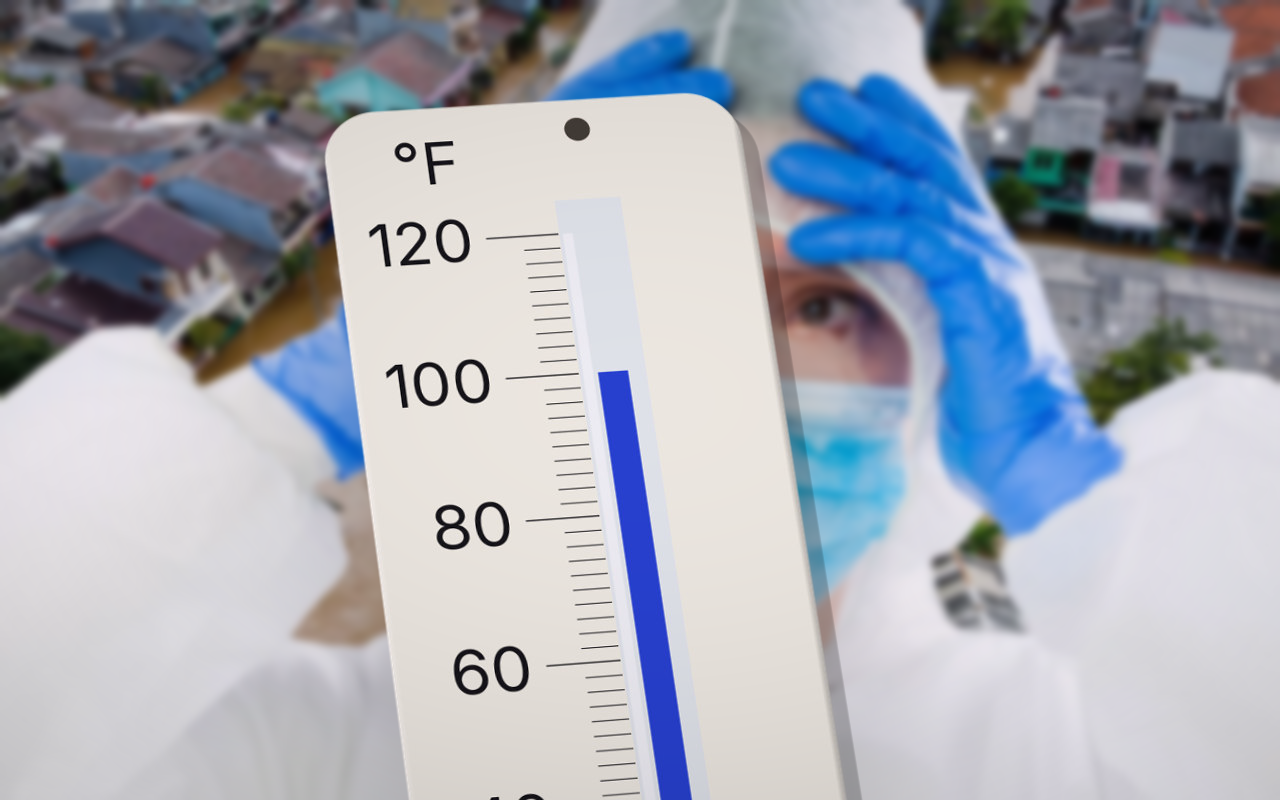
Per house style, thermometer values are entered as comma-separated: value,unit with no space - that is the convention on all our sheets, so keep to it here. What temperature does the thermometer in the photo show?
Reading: 100,°F
